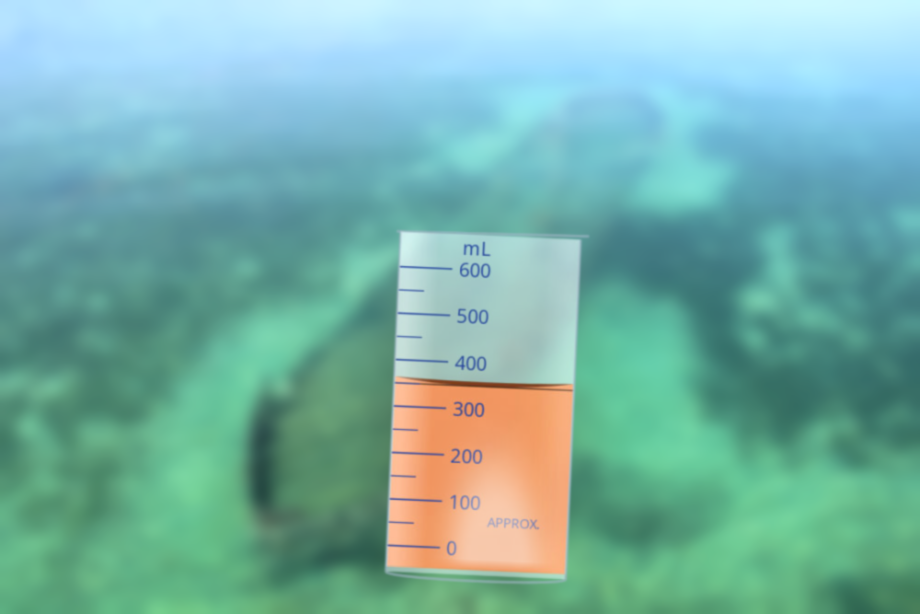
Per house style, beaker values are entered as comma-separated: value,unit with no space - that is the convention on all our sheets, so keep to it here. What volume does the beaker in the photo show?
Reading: 350,mL
